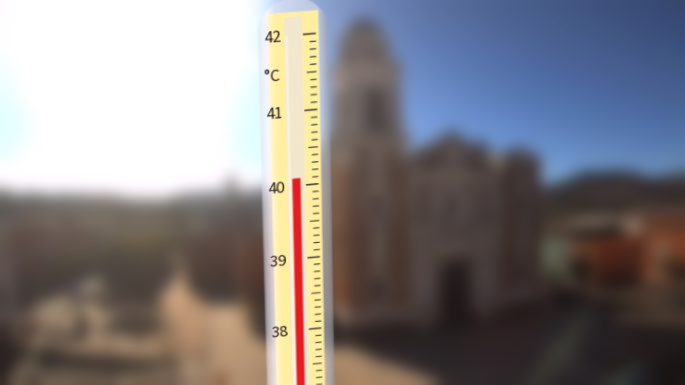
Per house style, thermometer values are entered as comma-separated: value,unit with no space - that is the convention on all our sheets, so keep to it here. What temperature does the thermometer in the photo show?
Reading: 40.1,°C
